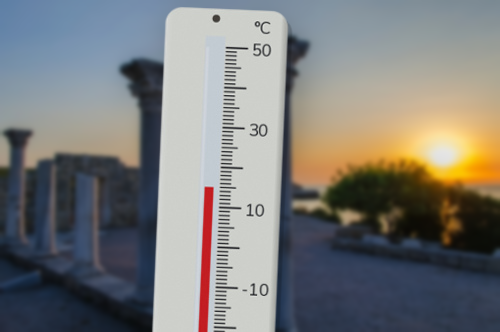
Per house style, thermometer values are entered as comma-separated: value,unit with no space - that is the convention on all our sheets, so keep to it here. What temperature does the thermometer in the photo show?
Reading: 15,°C
